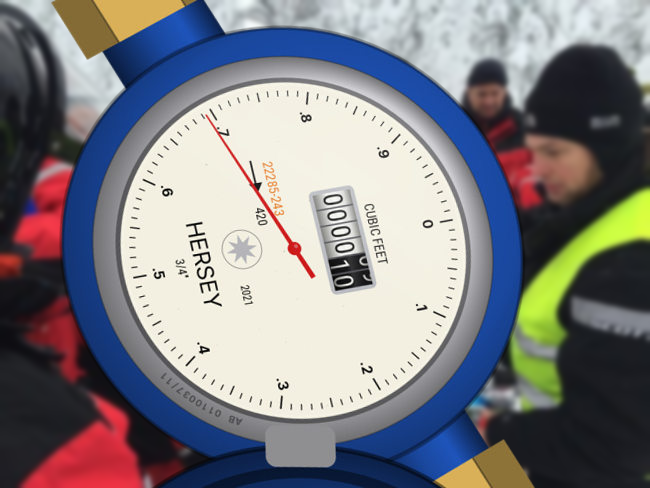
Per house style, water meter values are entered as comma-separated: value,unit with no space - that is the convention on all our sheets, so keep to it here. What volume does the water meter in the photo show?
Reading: 9.69,ft³
